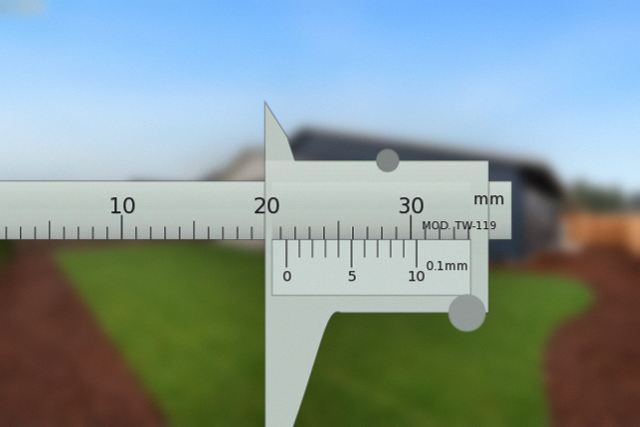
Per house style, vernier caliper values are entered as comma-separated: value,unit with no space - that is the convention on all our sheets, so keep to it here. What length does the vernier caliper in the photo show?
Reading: 21.4,mm
